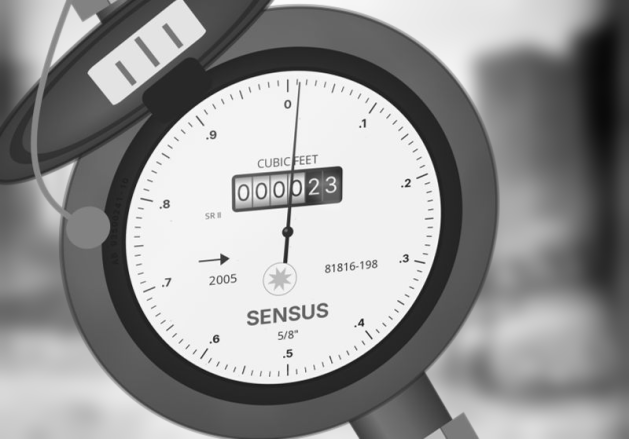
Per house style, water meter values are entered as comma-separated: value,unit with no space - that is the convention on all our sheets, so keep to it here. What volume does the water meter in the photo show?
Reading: 23.01,ft³
